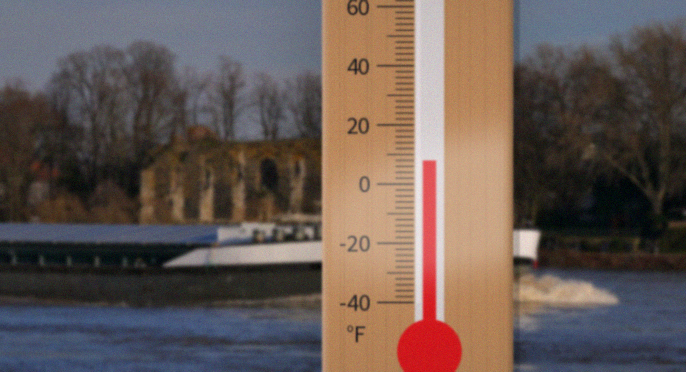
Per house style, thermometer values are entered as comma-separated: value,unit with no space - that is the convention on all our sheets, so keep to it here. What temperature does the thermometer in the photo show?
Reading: 8,°F
